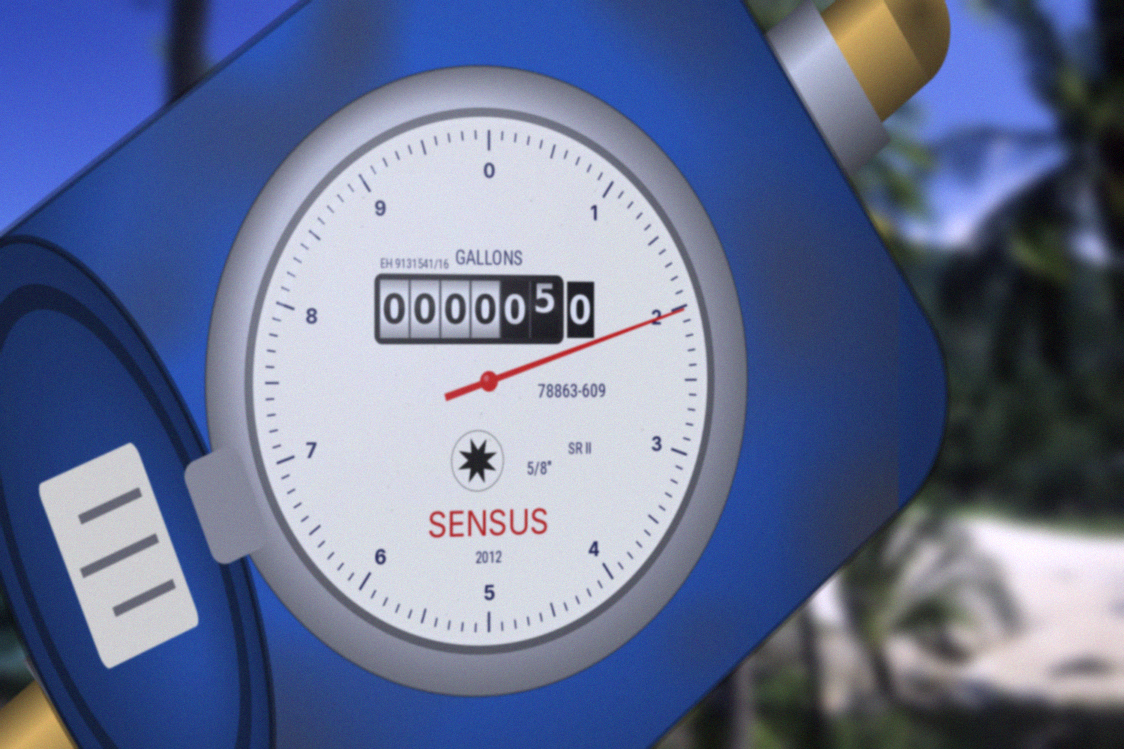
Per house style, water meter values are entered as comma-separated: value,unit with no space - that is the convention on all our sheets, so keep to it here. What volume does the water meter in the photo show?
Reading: 52.0,gal
